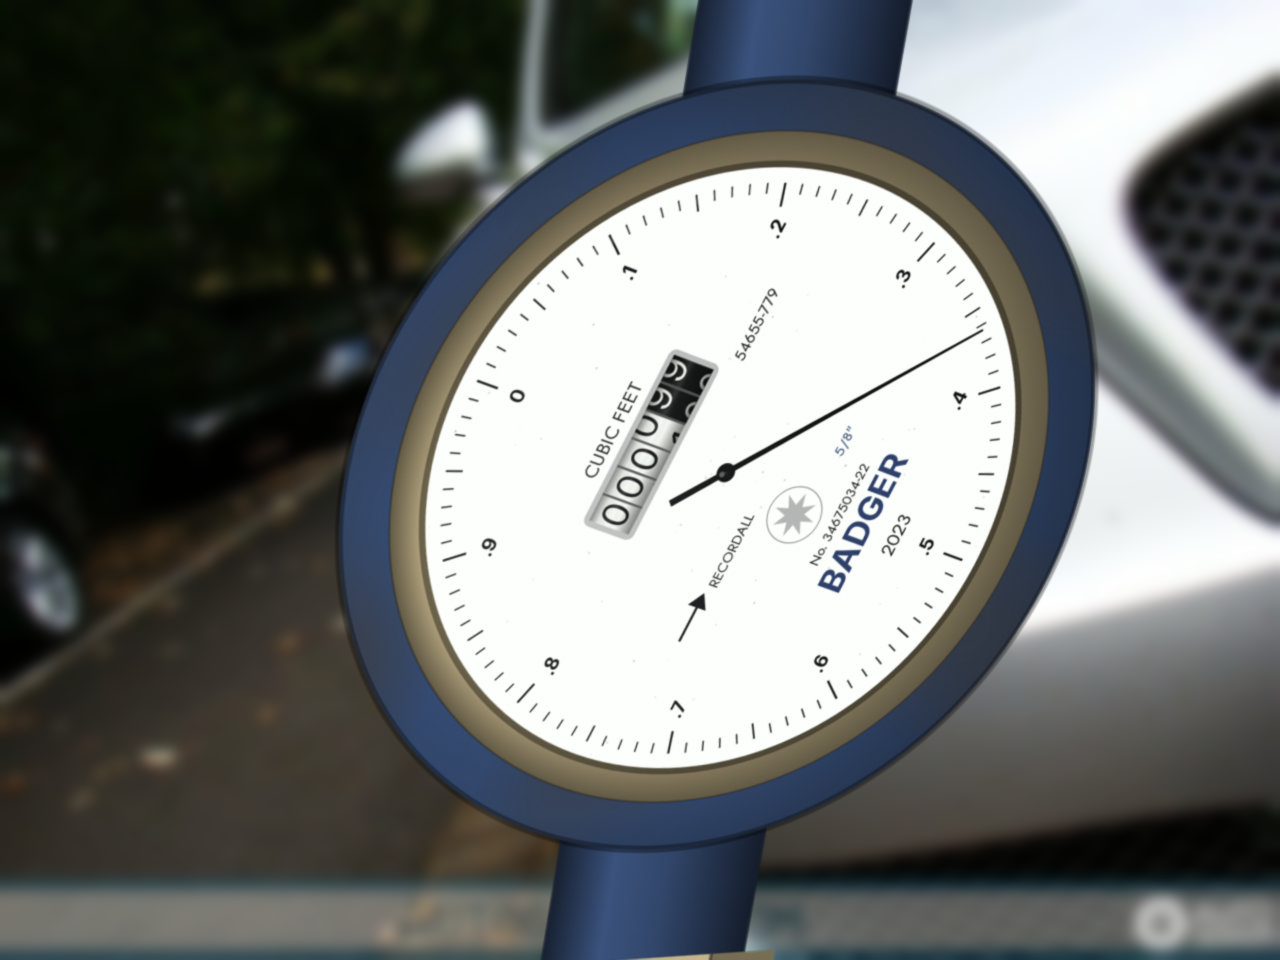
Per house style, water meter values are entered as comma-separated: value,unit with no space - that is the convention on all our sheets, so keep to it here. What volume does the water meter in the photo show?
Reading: 99.36,ft³
